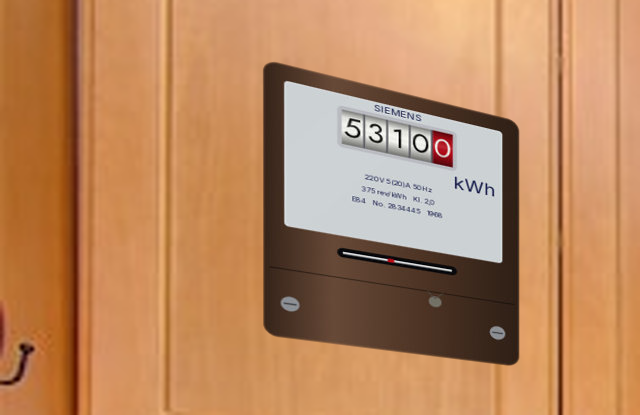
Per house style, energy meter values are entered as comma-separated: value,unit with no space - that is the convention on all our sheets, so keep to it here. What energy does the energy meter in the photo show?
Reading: 5310.0,kWh
